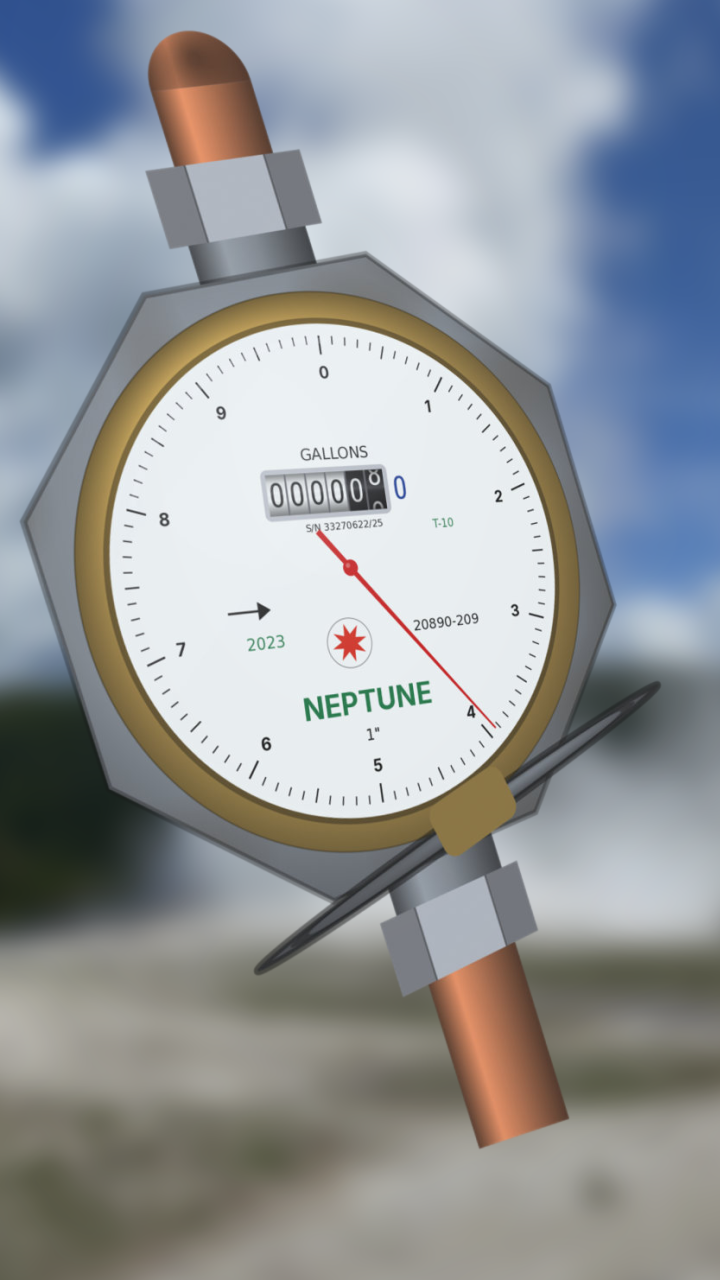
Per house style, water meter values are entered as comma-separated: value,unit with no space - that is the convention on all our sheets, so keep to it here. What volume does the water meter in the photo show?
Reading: 83.9,gal
